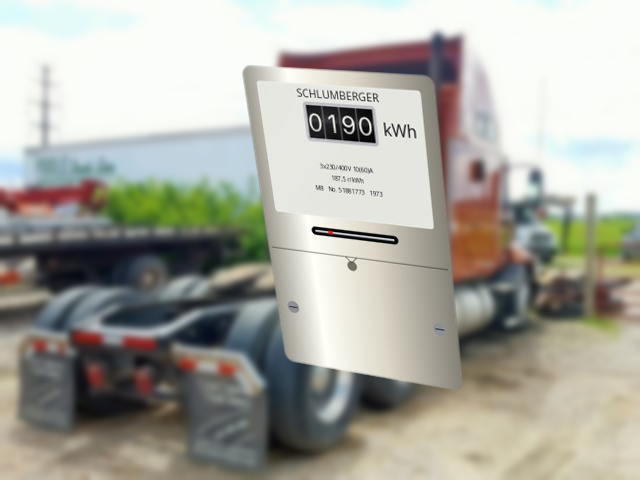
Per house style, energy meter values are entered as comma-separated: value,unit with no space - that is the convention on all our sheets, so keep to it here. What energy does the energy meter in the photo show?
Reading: 190,kWh
